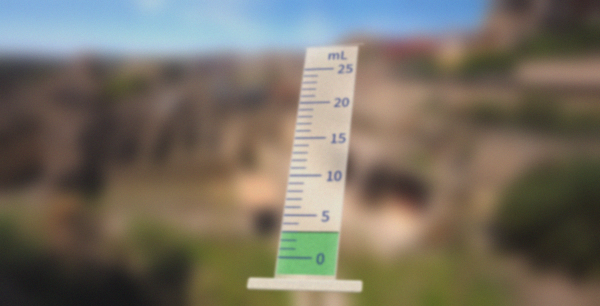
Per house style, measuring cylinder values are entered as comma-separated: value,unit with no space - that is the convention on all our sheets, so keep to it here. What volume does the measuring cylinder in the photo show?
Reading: 3,mL
